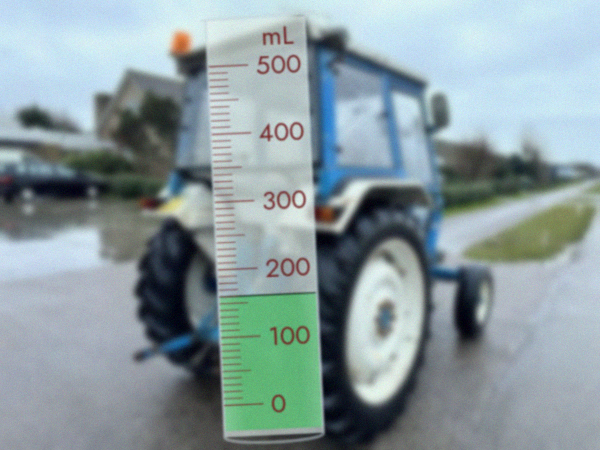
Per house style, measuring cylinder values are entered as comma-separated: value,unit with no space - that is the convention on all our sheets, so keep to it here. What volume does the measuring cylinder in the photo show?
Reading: 160,mL
